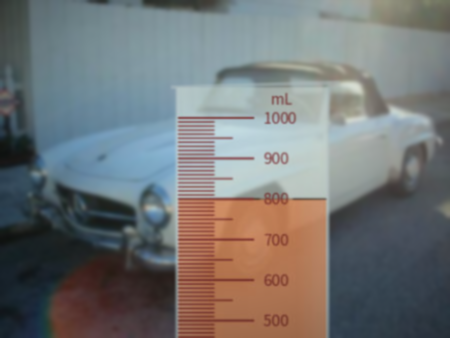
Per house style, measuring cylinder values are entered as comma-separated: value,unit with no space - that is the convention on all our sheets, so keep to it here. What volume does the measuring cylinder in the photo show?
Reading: 800,mL
